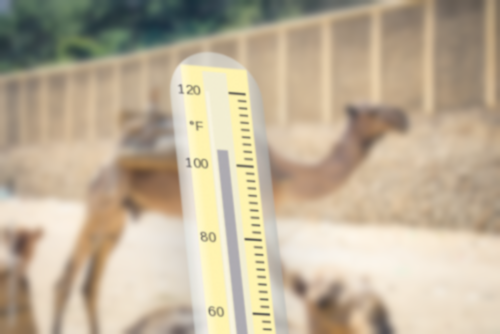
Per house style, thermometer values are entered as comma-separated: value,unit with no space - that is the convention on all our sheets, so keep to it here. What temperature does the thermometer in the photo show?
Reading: 104,°F
